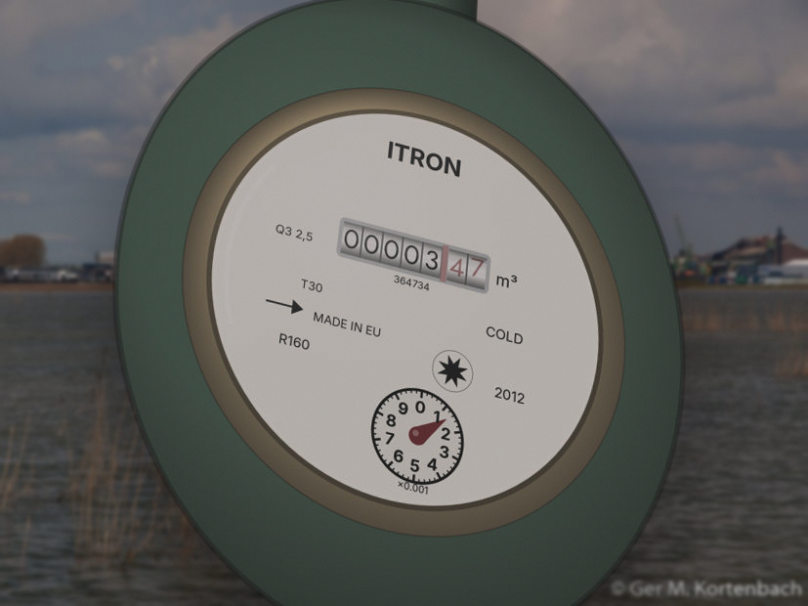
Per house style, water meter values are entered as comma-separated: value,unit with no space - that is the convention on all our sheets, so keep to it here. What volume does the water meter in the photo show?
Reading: 3.471,m³
